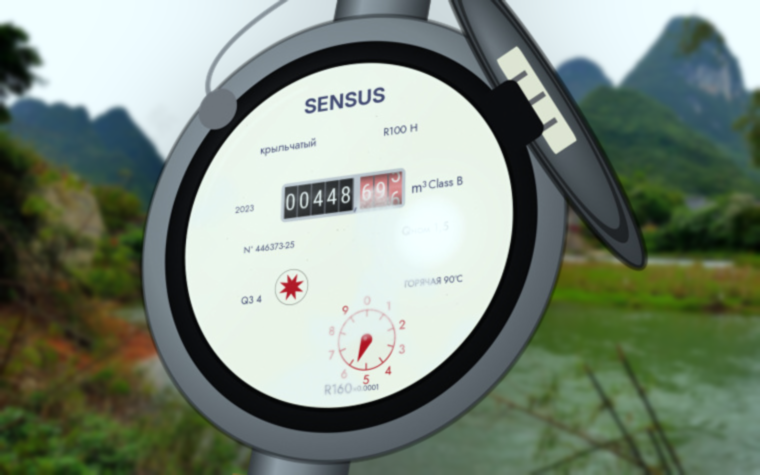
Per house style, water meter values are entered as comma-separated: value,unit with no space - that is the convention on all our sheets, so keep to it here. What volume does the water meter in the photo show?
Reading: 448.6955,m³
